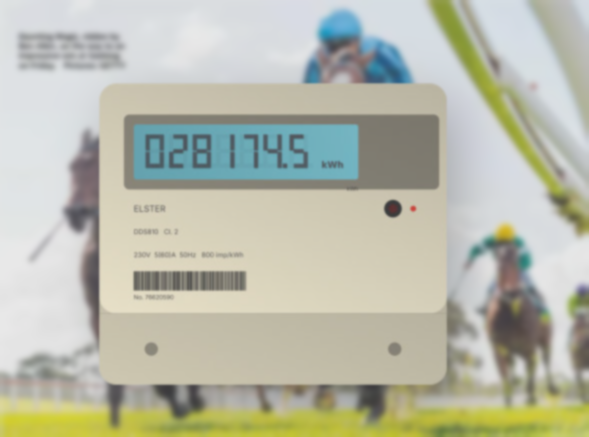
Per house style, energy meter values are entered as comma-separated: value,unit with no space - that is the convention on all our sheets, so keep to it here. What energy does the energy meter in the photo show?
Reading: 28174.5,kWh
